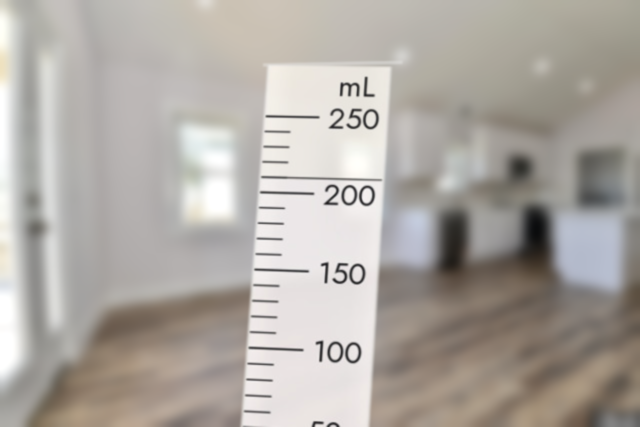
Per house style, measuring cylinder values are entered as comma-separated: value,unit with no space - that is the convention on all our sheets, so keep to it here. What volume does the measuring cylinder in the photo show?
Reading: 210,mL
